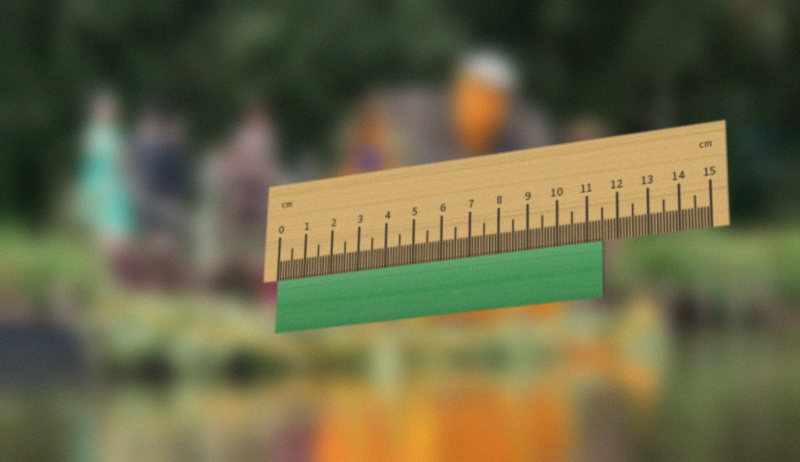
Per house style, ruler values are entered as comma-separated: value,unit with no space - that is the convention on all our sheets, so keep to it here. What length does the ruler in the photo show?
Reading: 11.5,cm
